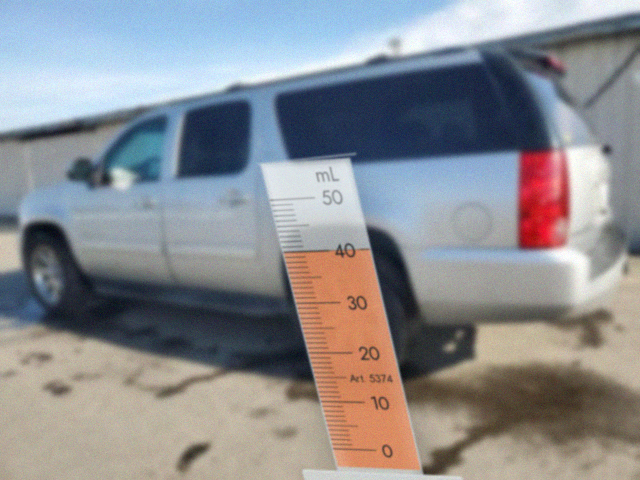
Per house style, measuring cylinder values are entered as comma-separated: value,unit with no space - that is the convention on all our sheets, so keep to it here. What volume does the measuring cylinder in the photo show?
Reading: 40,mL
